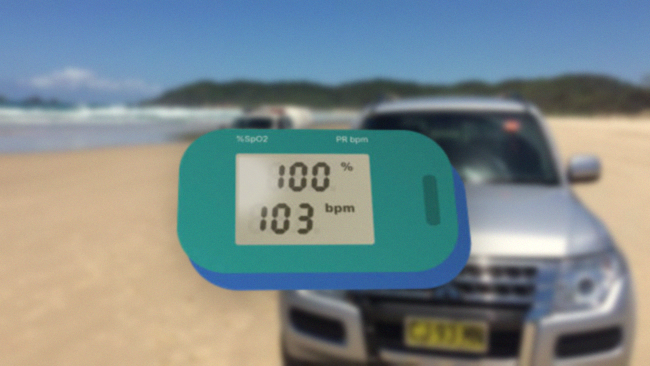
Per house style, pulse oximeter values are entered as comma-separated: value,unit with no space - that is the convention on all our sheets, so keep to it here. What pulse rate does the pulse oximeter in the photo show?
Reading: 103,bpm
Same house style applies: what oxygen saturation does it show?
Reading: 100,%
